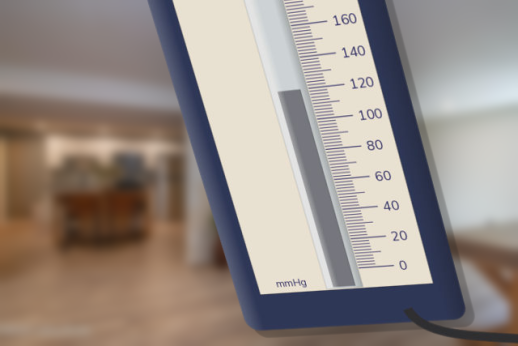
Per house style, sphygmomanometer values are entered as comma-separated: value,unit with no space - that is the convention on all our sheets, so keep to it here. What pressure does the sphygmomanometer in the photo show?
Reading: 120,mmHg
